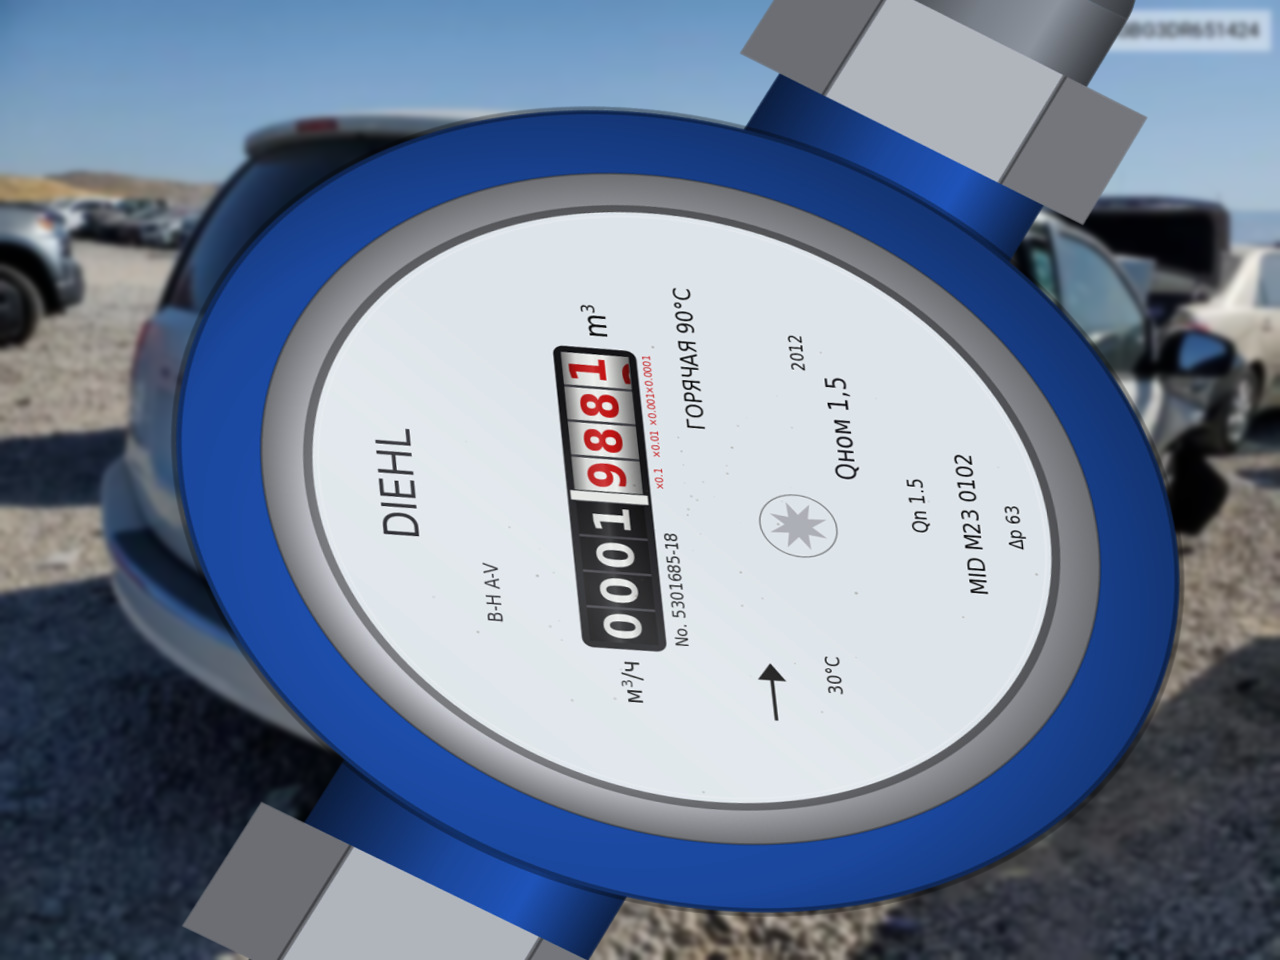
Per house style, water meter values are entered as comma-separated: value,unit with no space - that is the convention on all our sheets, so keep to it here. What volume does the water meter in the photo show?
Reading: 1.9881,m³
